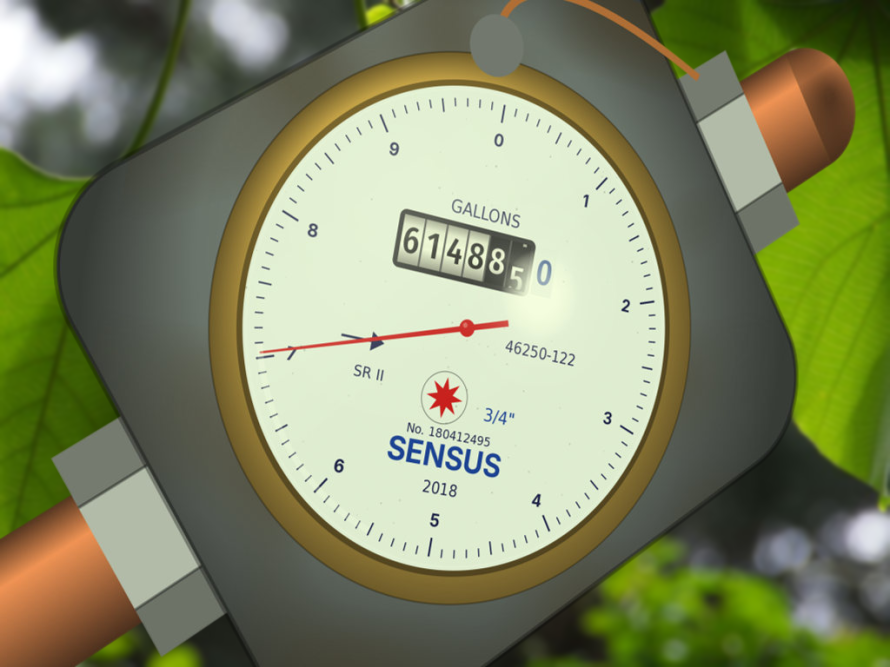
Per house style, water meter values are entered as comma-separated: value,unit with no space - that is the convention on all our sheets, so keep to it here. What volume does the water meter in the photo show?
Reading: 6148847.0,gal
